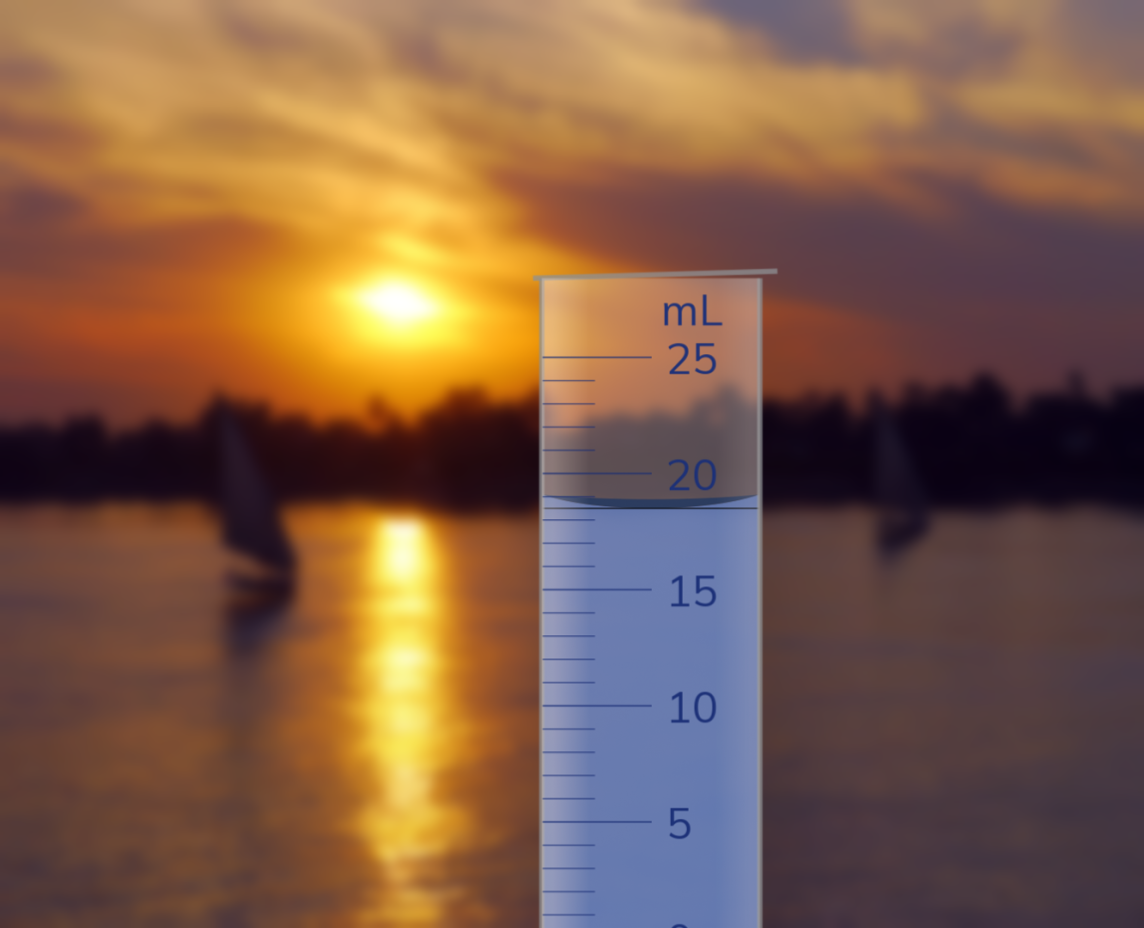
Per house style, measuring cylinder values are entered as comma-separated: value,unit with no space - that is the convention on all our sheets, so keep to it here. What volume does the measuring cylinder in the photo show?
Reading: 18.5,mL
